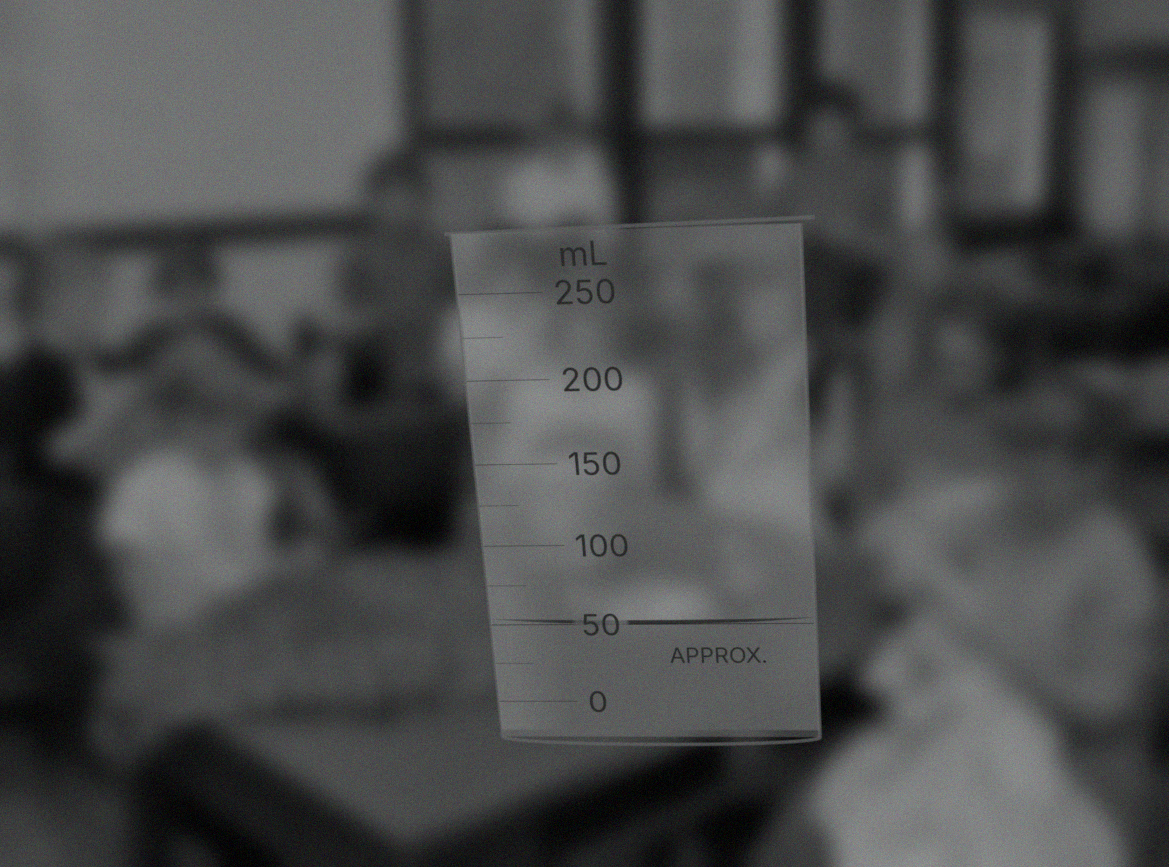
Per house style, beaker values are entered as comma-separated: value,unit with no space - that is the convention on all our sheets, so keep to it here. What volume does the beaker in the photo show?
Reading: 50,mL
